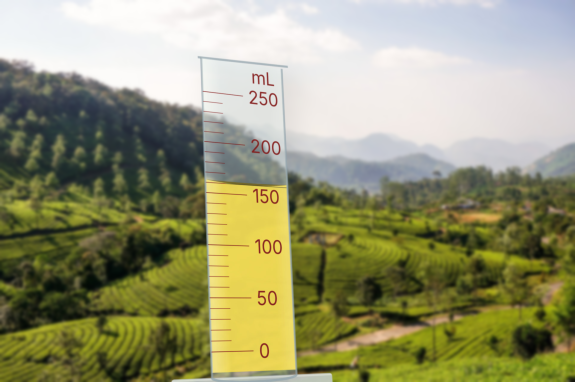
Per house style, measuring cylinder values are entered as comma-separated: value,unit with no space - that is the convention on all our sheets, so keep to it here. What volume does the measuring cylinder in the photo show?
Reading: 160,mL
